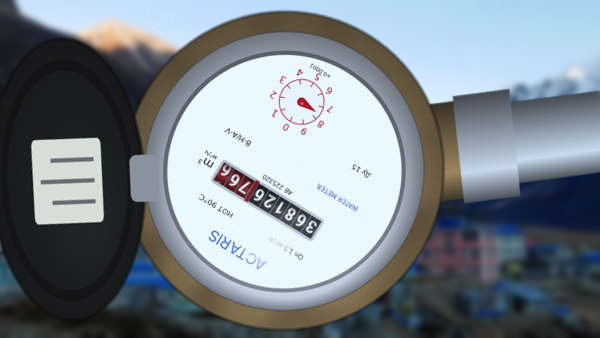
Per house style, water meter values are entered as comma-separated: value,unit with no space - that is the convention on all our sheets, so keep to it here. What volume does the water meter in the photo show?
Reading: 368126.7657,m³
